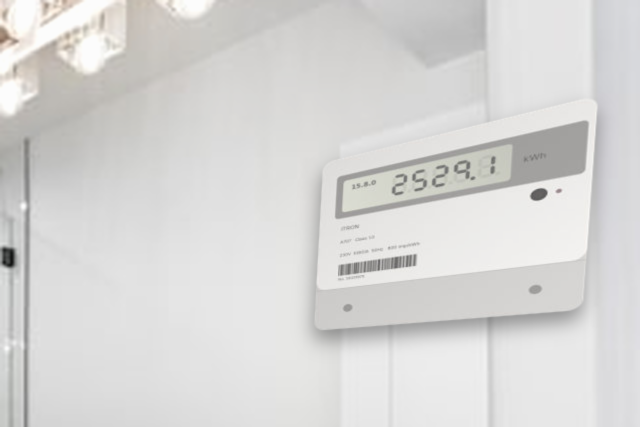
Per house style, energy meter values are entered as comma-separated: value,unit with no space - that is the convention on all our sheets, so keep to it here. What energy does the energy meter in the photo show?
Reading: 2529.1,kWh
